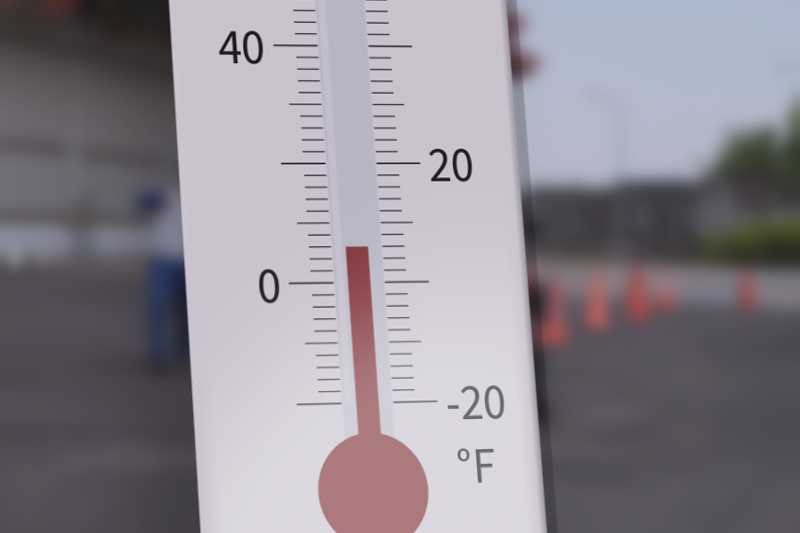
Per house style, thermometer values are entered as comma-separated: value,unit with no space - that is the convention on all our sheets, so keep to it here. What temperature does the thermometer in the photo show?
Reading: 6,°F
